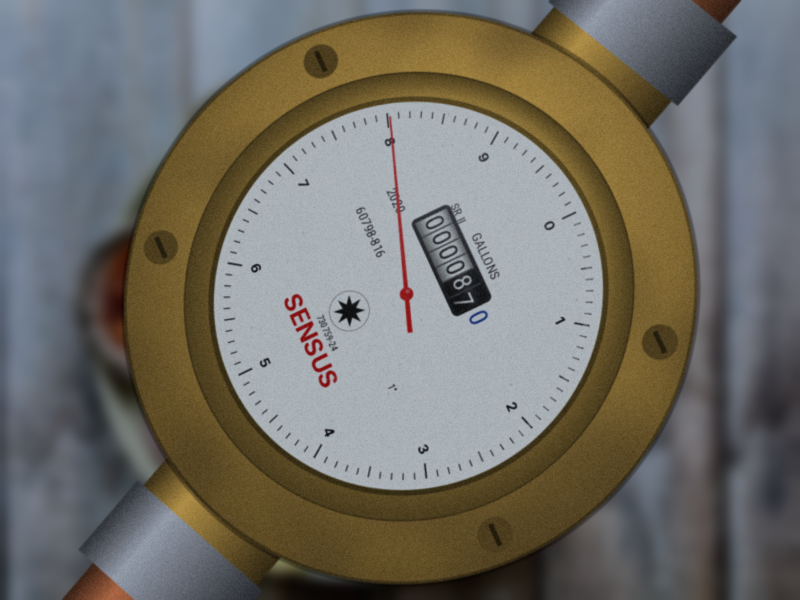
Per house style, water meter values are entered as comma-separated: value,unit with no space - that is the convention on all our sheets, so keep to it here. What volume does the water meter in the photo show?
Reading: 868.0,gal
